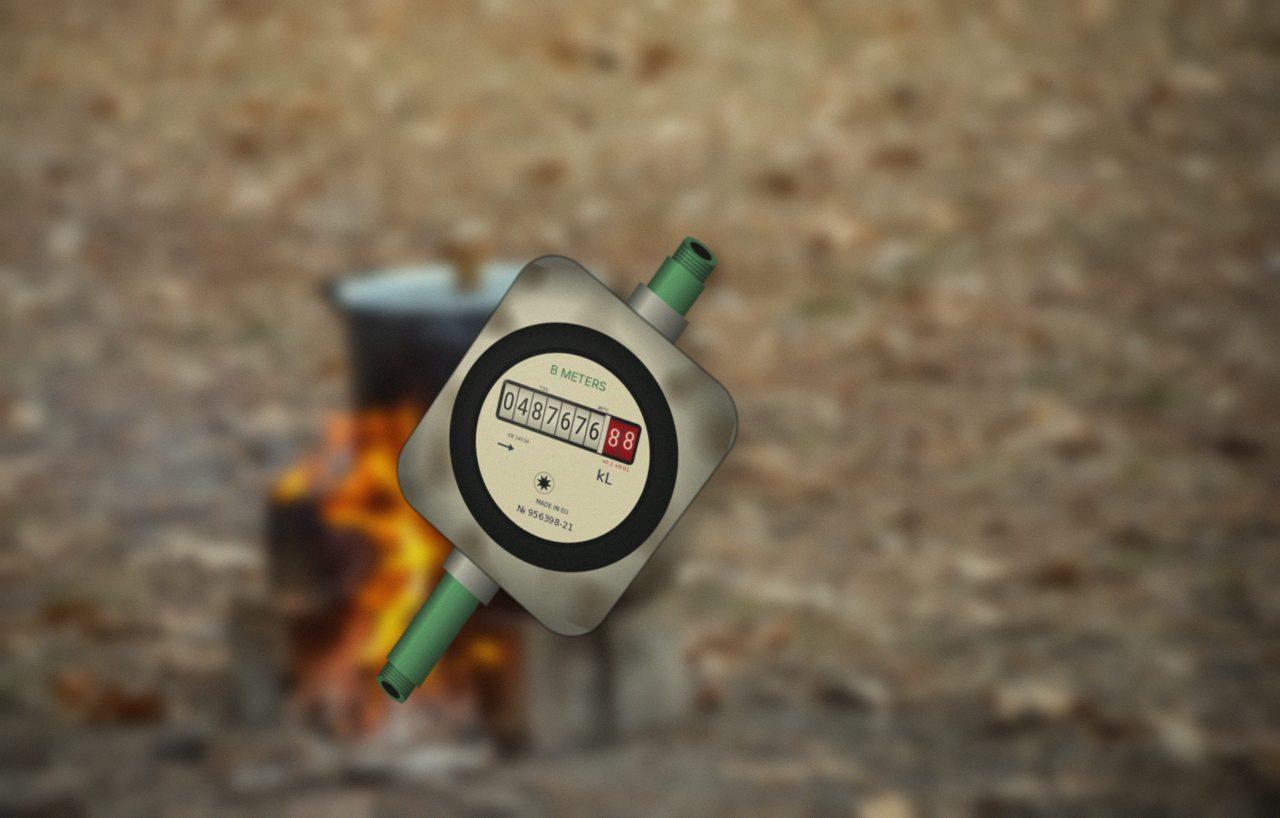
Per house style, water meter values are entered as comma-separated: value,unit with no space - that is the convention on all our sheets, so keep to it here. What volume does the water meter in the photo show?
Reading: 487676.88,kL
